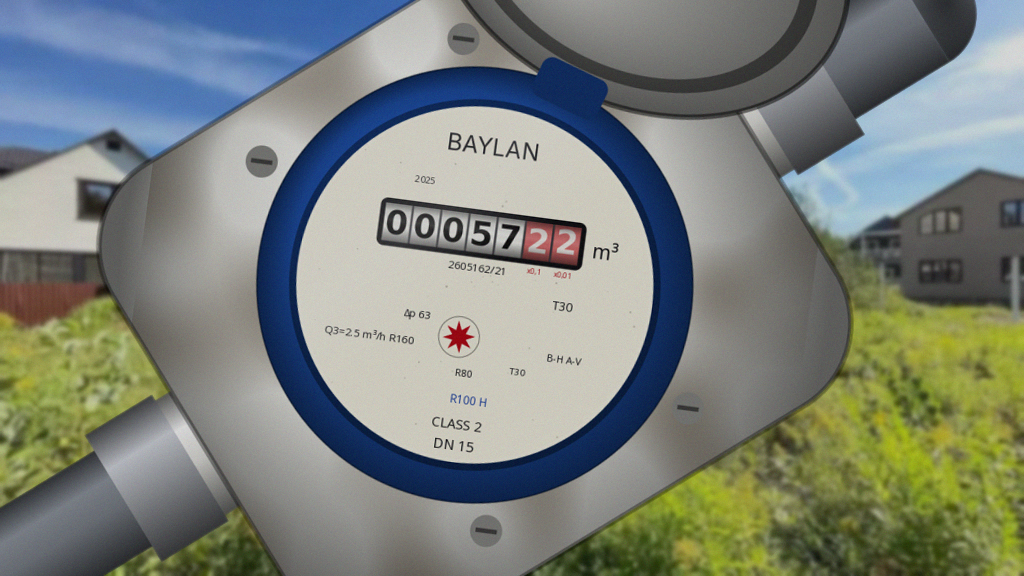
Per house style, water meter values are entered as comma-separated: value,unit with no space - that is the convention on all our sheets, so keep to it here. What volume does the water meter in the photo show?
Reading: 57.22,m³
